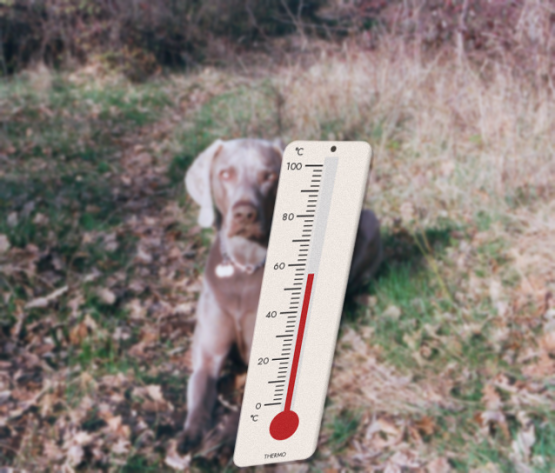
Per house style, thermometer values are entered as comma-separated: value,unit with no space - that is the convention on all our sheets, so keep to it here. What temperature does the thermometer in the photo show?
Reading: 56,°C
